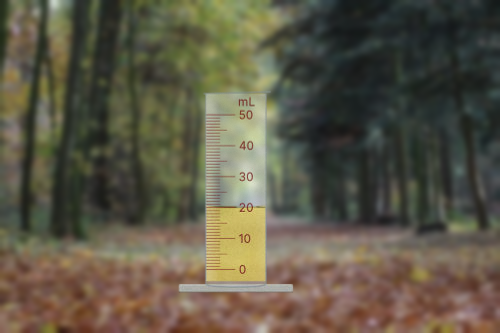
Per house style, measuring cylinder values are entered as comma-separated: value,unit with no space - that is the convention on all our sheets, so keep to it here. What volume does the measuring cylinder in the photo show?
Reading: 20,mL
